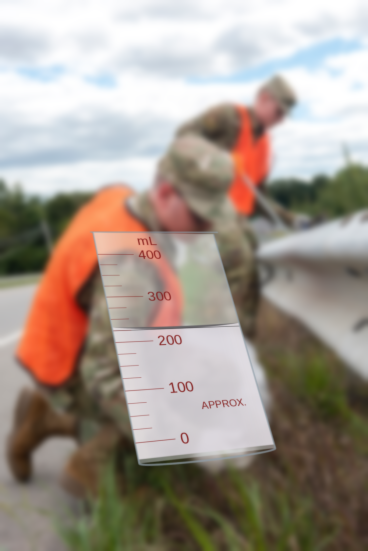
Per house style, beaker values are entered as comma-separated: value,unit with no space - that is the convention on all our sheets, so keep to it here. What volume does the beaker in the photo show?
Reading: 225,mL
